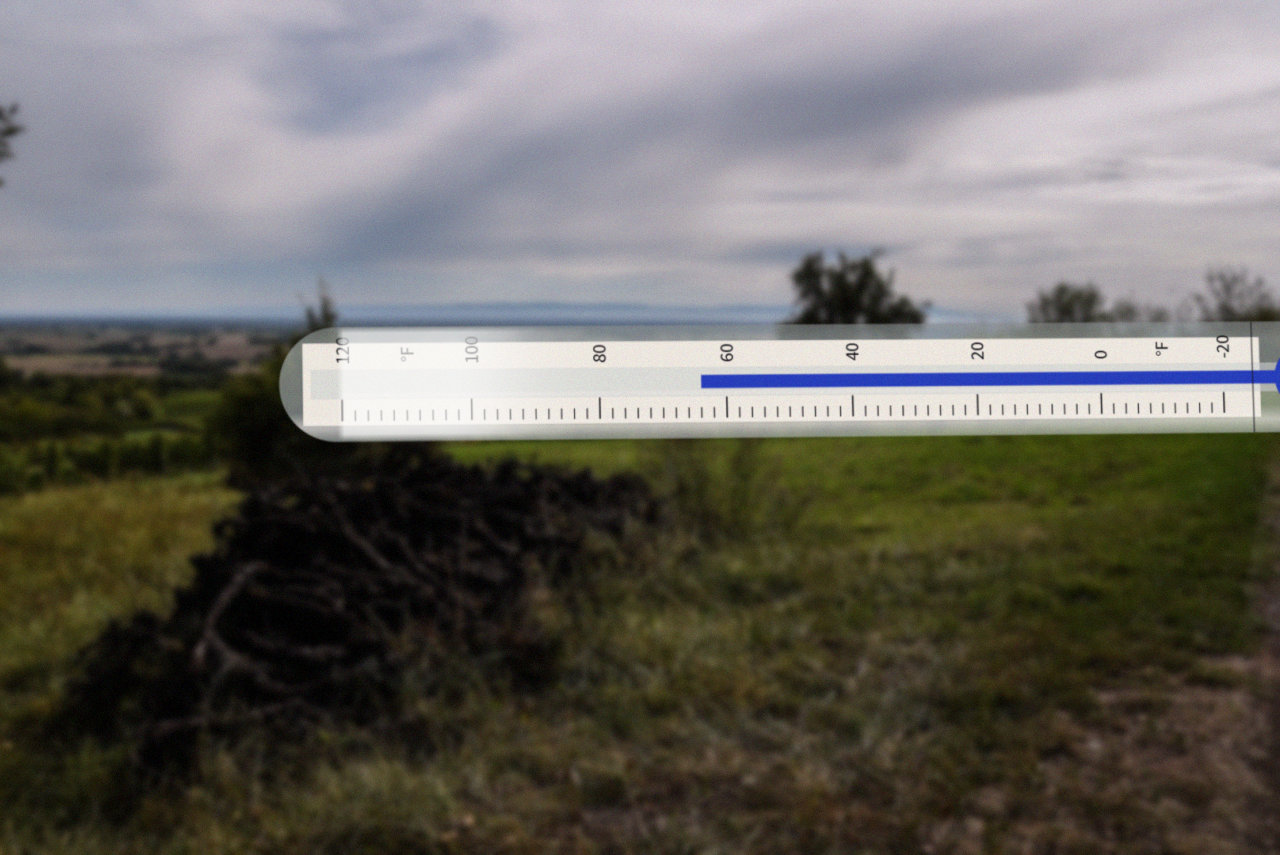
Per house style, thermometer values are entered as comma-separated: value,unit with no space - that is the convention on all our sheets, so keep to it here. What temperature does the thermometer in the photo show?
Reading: 64,°F
